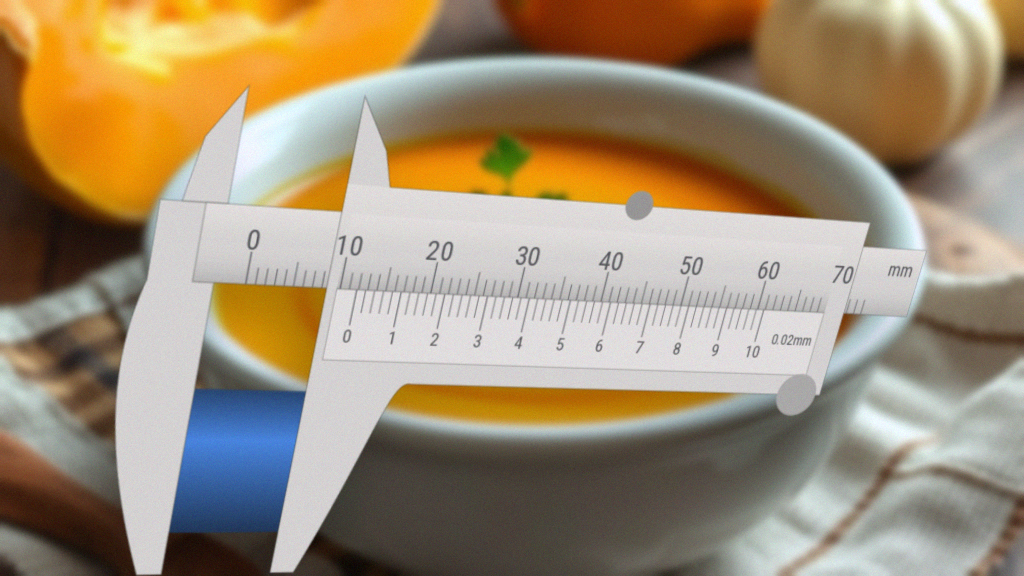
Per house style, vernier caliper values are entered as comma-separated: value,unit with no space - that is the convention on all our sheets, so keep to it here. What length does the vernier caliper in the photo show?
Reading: 11.8,mm
